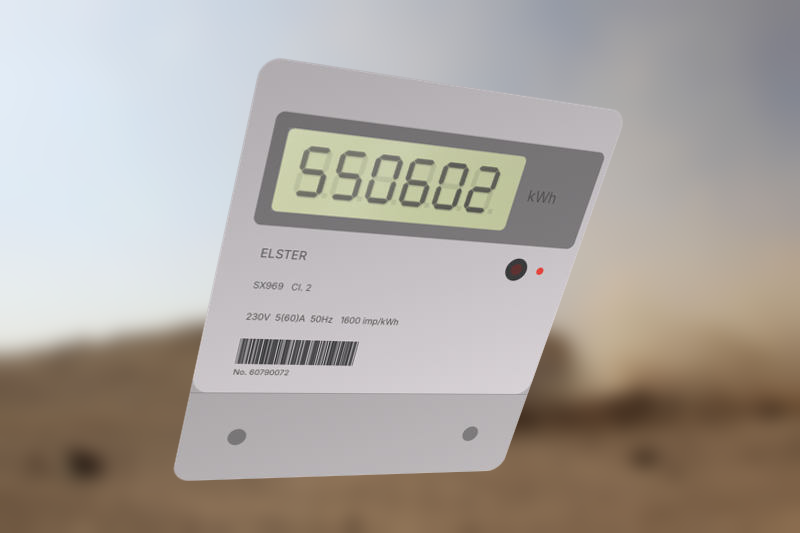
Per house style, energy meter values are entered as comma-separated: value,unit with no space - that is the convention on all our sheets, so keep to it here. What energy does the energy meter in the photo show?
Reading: 550602,kWh
